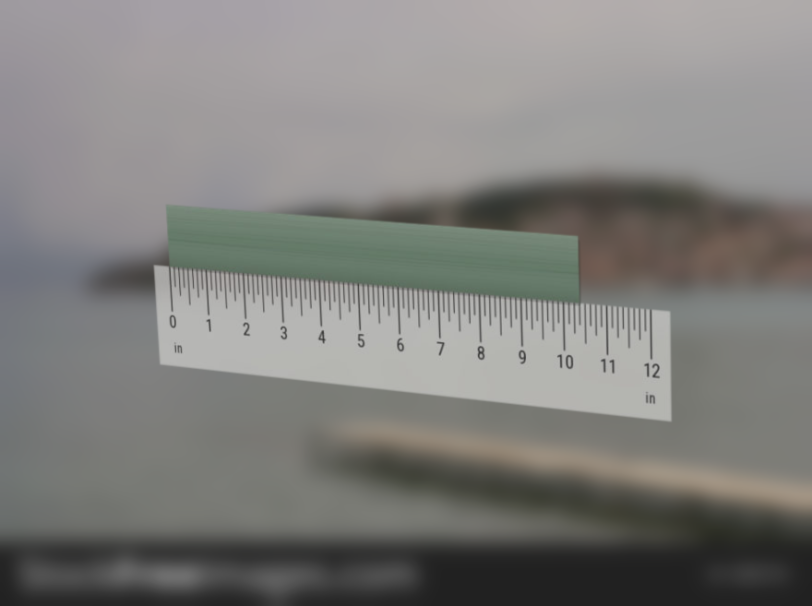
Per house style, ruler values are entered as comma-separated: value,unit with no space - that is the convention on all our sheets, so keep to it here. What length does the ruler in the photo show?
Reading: 10.375,in
